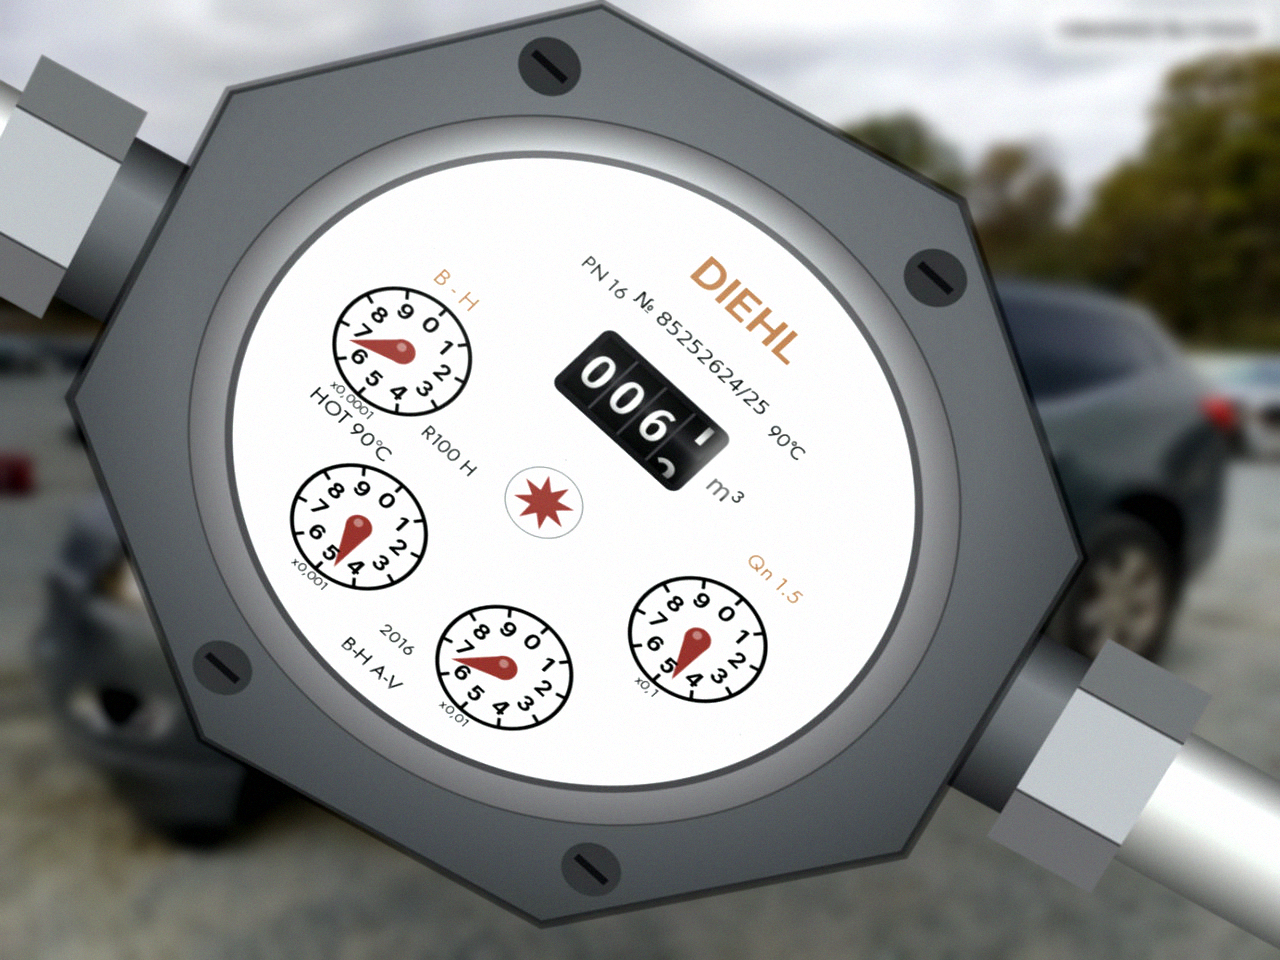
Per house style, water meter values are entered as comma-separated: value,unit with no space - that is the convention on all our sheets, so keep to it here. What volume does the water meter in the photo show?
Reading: 61.4646,m³
